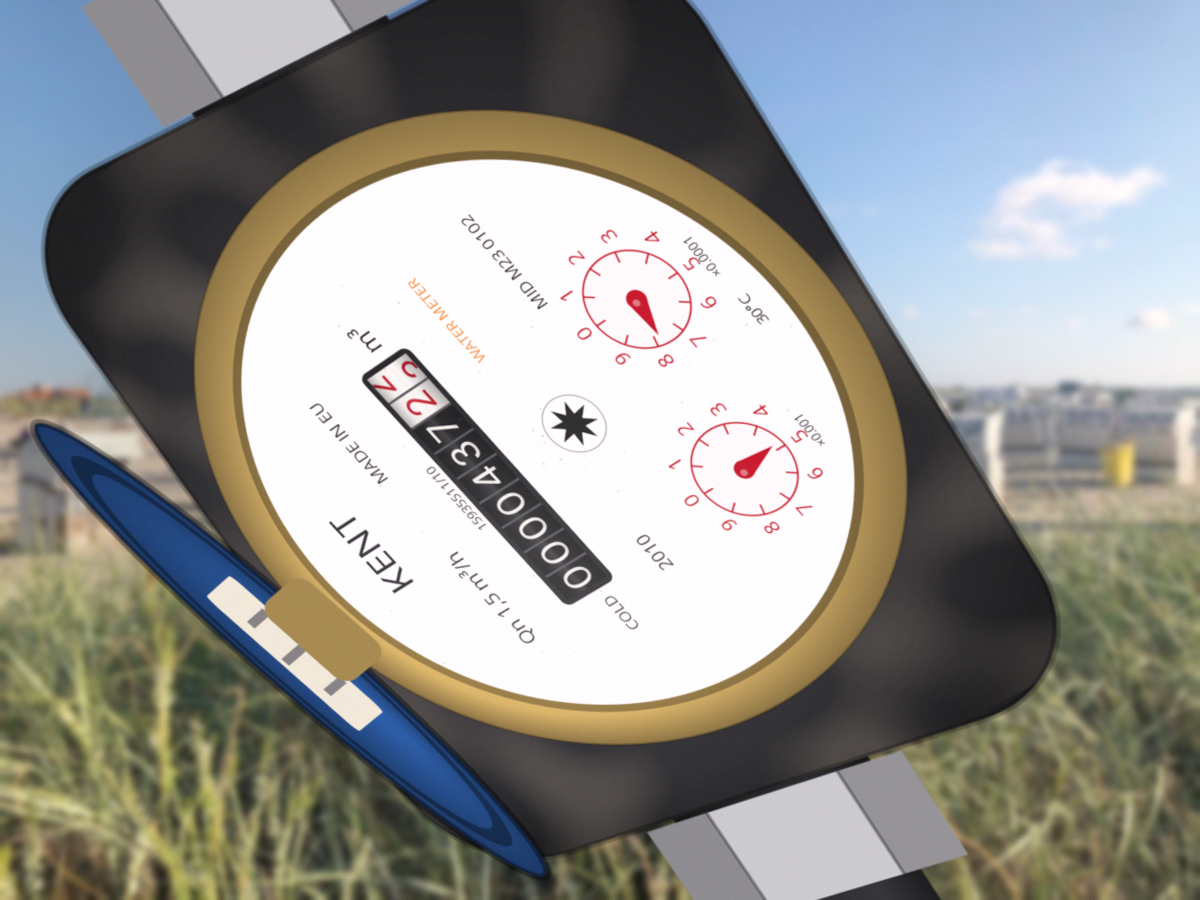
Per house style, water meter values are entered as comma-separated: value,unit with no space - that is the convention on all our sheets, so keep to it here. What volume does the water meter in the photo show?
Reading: 437.2247,m³
